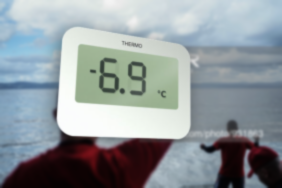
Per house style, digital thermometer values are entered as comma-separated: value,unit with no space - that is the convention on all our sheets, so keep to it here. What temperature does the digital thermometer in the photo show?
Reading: -6.9,°C
